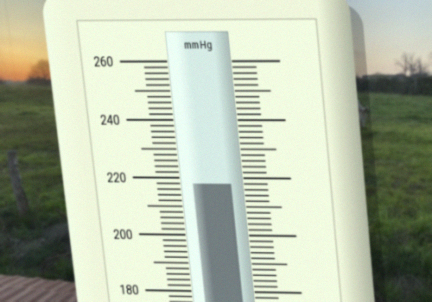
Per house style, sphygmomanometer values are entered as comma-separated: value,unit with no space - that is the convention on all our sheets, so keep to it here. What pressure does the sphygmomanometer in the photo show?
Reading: 218,mmHg
